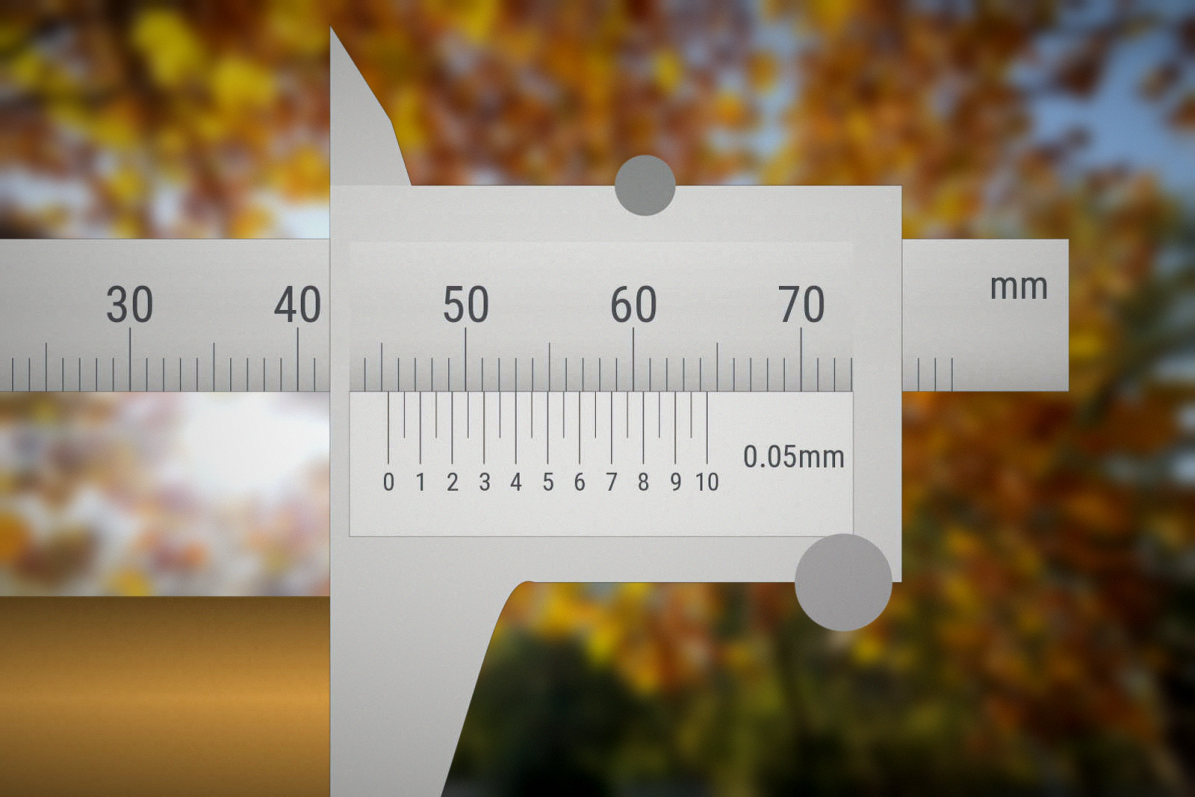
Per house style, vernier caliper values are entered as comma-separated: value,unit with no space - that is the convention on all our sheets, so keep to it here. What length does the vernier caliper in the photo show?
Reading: 45.4,mm
